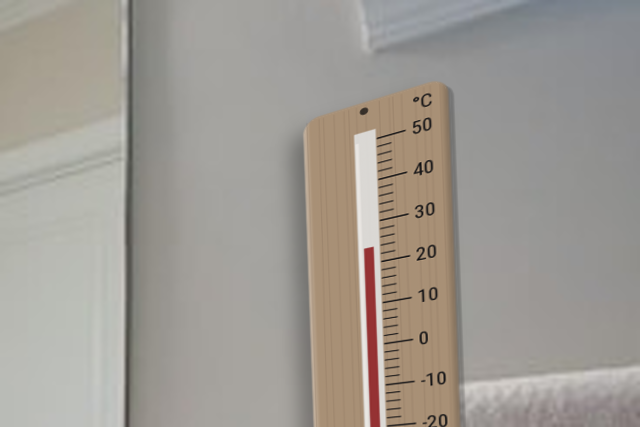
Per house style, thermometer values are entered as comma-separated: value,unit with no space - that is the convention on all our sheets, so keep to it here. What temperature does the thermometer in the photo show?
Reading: 24,°C
